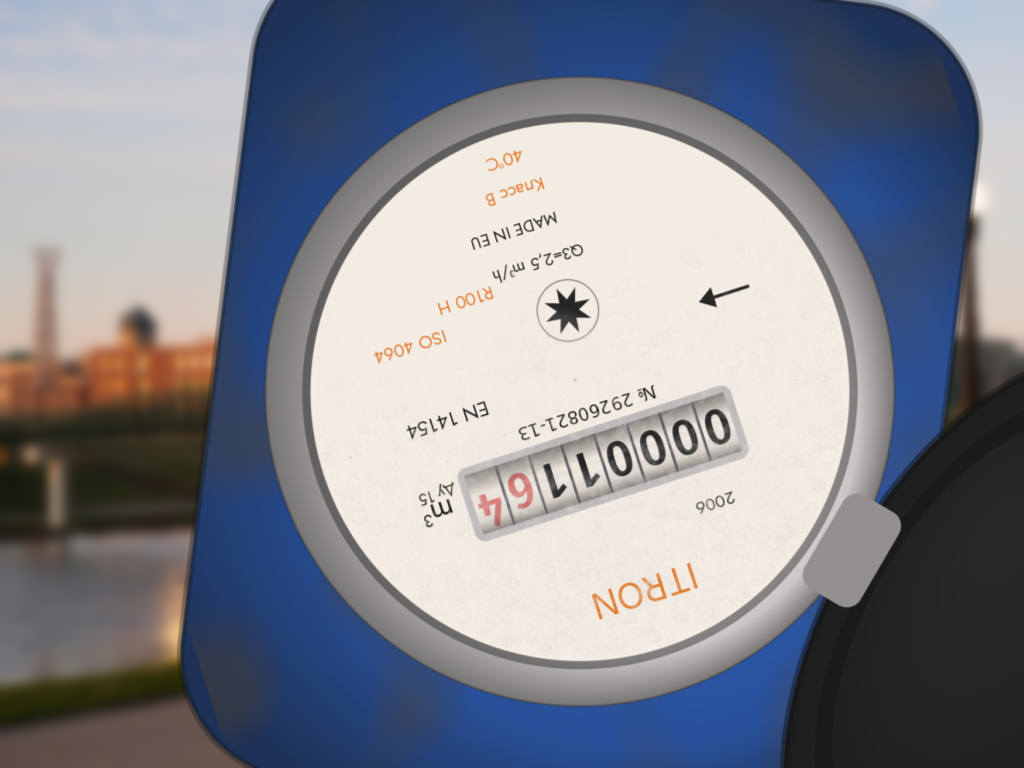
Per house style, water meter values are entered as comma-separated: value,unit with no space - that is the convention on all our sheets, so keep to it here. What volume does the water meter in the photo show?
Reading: 11.64,m³
